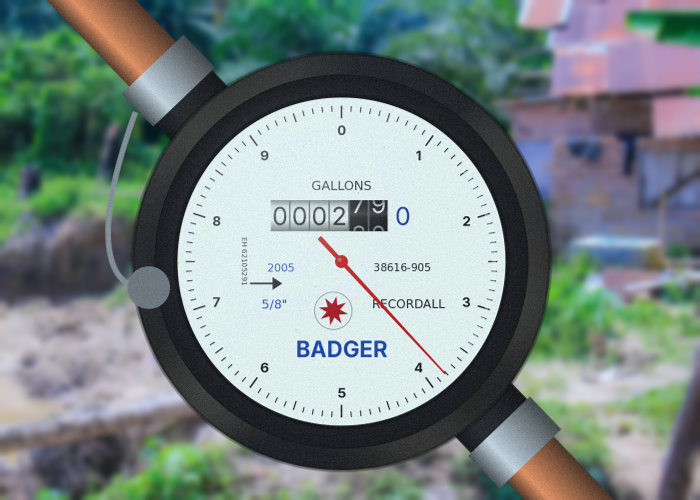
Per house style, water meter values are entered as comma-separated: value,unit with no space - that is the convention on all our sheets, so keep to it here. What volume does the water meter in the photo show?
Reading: 2793.8,gal
